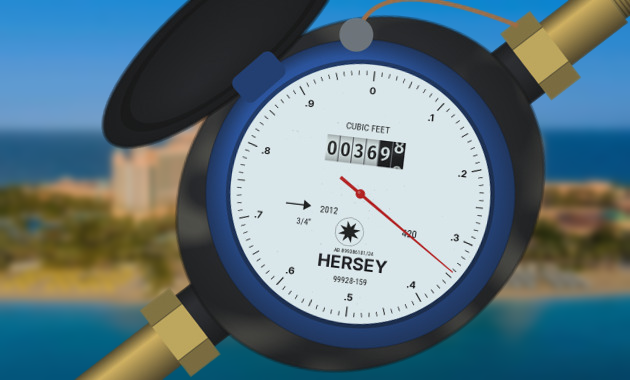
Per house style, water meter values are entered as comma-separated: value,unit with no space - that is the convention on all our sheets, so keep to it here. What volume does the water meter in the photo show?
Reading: 3698.34,ft³
